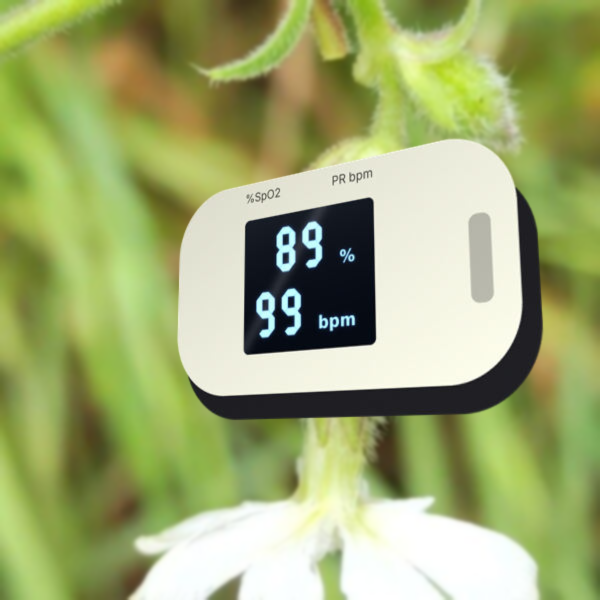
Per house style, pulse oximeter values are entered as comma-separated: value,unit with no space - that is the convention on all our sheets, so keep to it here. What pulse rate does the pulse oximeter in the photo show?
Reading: 99,bpm
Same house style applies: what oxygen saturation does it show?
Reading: 89,%
